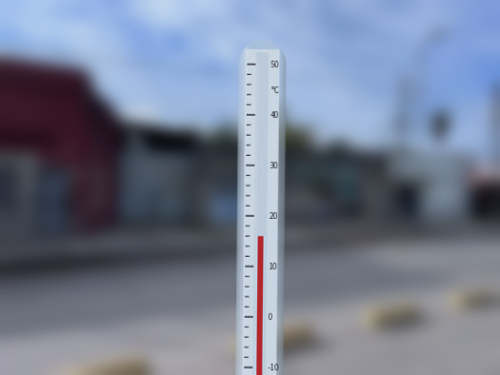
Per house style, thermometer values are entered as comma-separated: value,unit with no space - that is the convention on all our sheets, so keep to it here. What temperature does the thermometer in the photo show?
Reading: 16,°C
